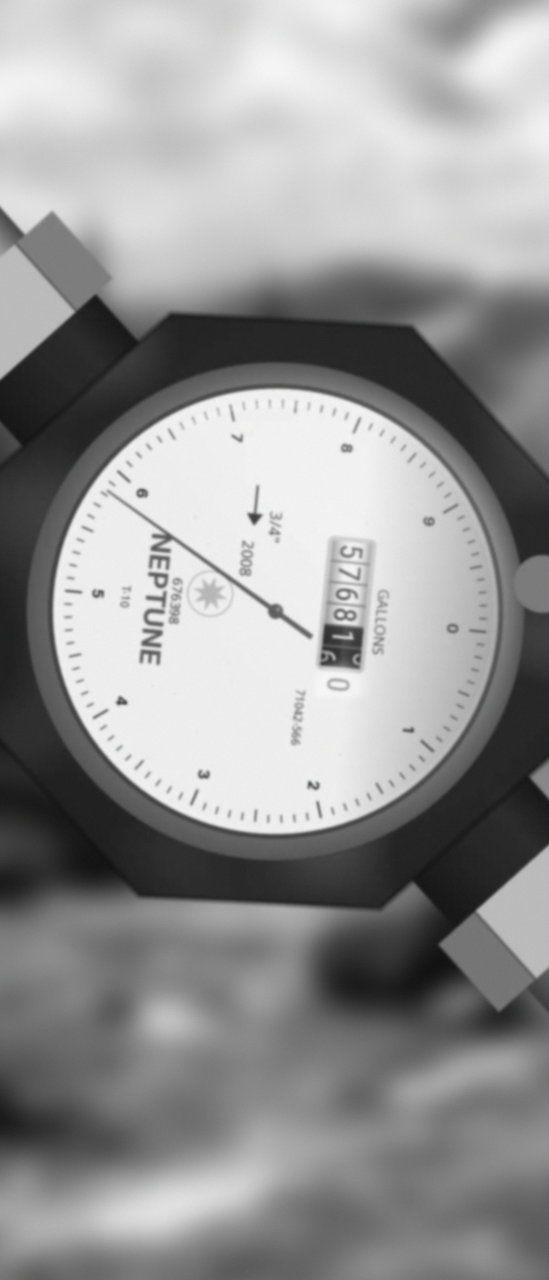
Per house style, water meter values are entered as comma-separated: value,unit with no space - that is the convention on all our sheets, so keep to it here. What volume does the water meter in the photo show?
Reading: 5768155.8,gal
